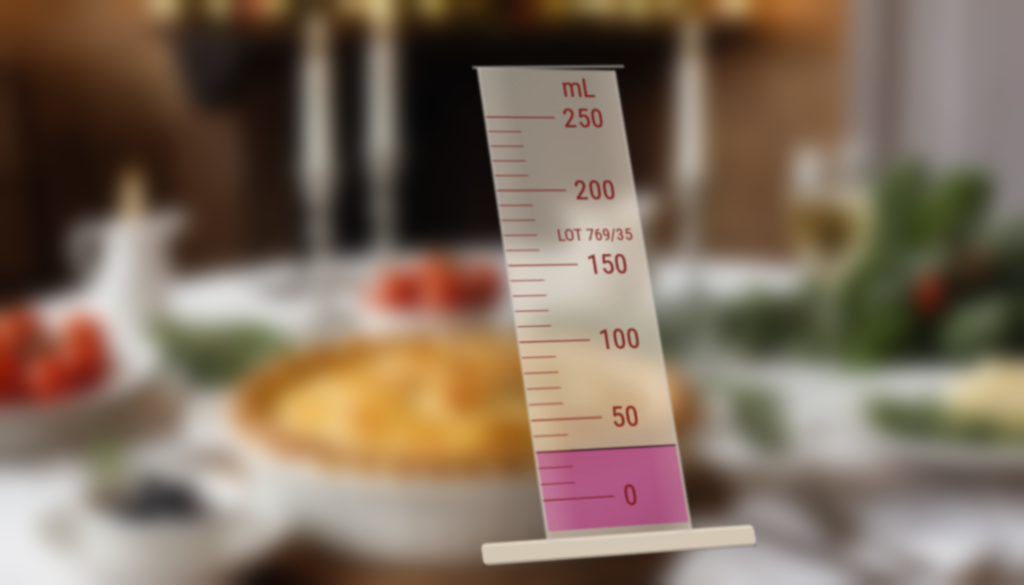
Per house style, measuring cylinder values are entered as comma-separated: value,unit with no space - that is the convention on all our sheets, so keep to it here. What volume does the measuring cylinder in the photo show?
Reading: 30,mL
